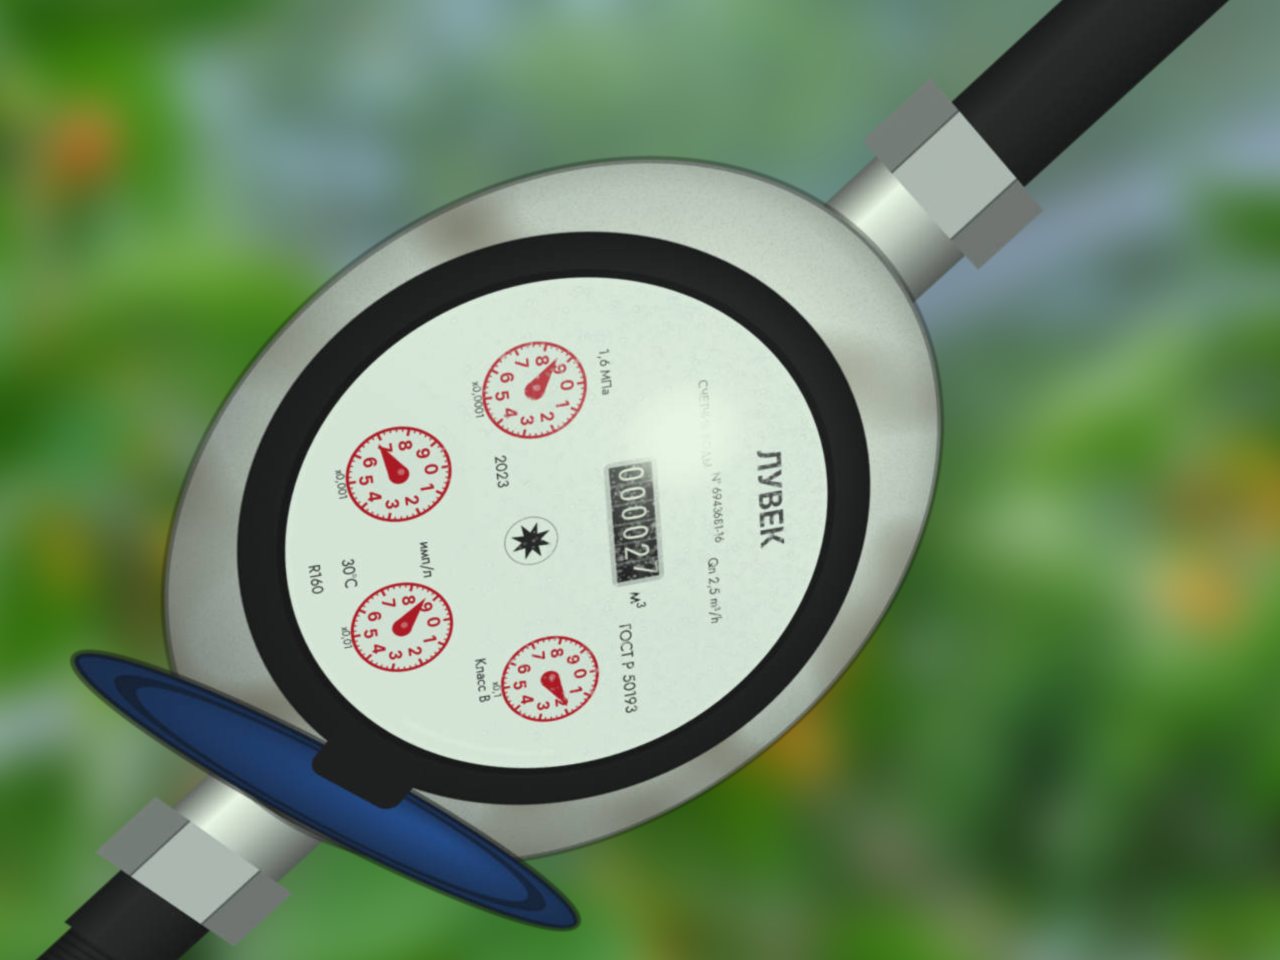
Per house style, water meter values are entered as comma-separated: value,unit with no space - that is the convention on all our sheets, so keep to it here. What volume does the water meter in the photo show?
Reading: 27.1868,m³
